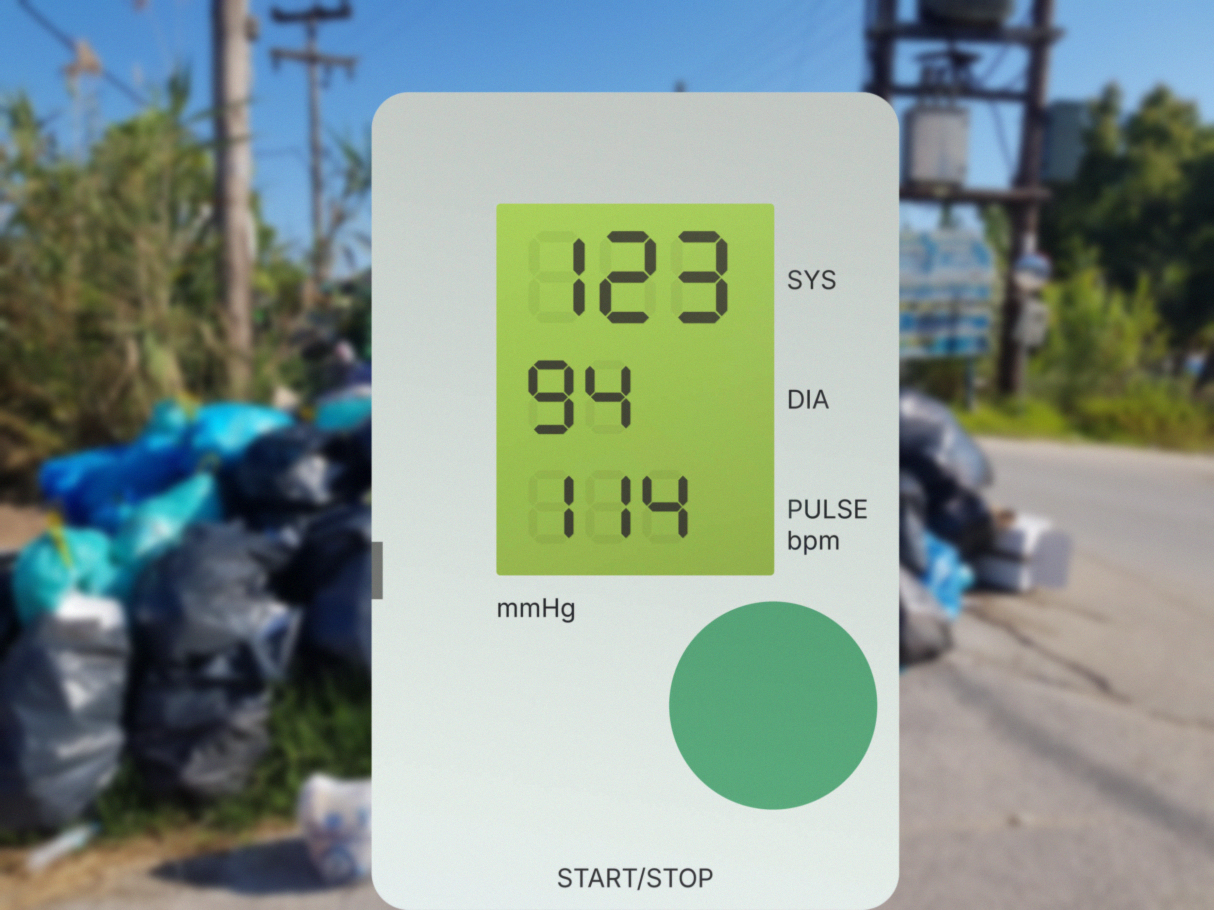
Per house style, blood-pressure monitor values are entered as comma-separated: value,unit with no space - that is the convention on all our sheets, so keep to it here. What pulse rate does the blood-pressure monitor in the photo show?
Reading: 114,bpm
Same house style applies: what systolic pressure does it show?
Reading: 123,mmHg
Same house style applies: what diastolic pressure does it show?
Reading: 94,mmHg
